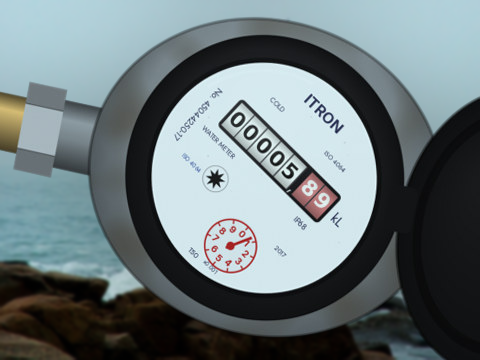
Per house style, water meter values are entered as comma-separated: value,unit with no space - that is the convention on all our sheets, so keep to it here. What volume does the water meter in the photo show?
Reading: 5.890,kL
